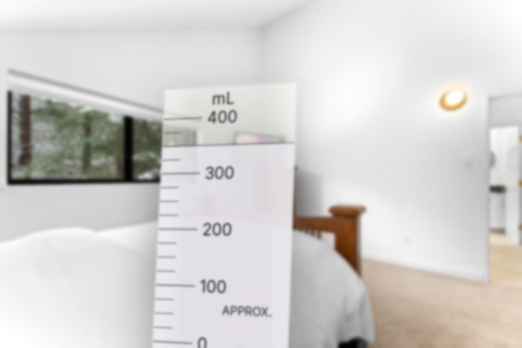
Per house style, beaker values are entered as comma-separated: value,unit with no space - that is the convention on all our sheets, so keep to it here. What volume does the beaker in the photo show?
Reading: 350,mL
